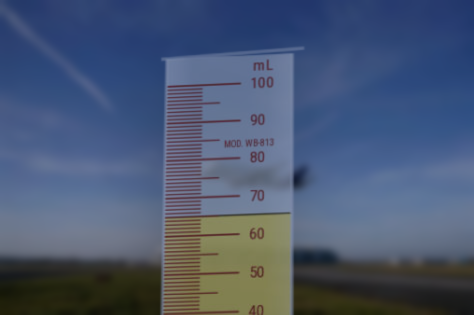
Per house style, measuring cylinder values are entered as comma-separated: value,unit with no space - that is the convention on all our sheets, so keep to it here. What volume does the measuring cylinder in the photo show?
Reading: 65,mL
